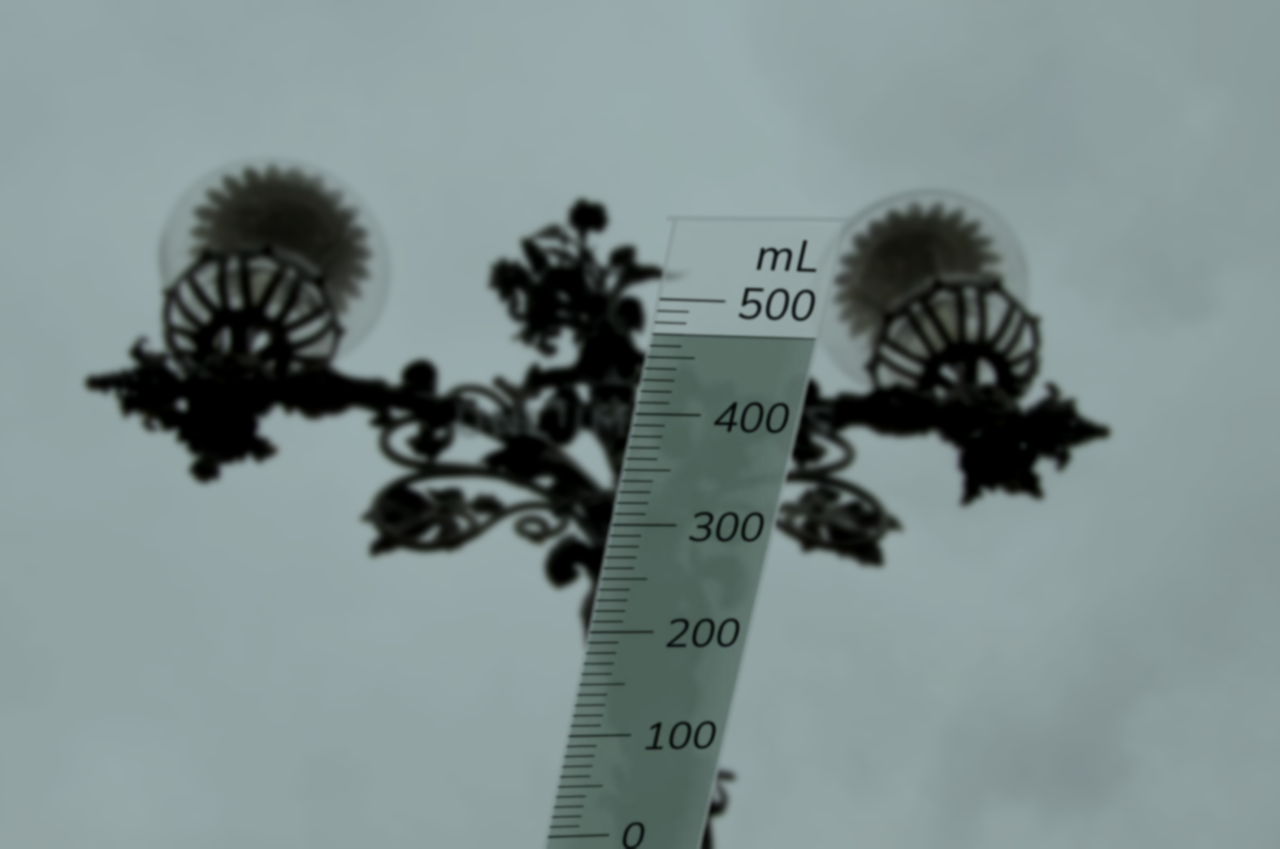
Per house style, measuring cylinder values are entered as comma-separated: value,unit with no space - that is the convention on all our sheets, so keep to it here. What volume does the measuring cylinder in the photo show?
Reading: 470,mL
